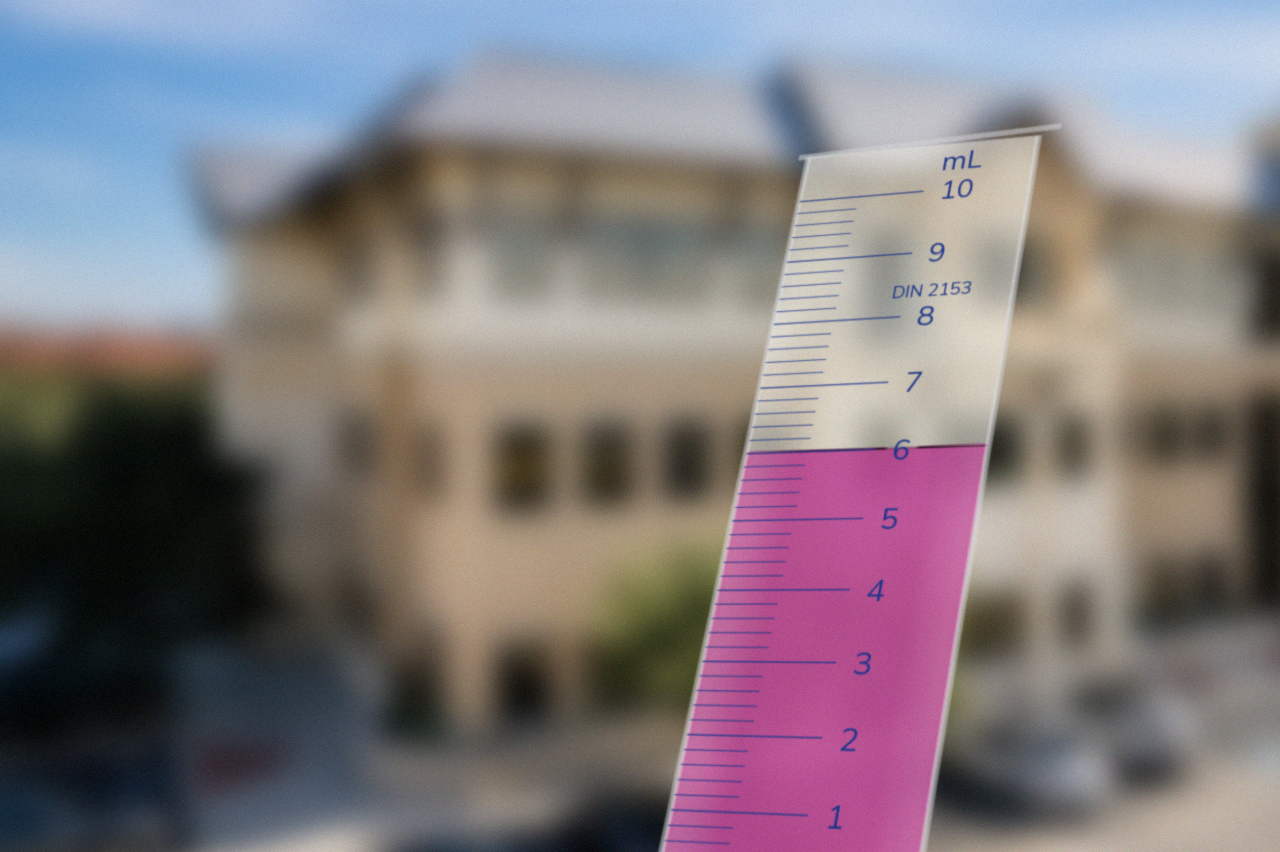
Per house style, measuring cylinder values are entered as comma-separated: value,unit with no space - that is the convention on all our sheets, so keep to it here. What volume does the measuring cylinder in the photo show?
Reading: 6,mL
